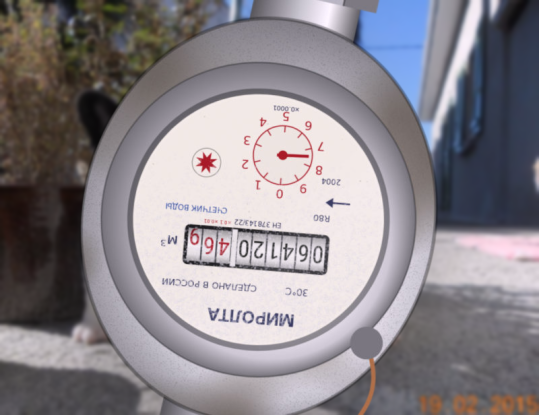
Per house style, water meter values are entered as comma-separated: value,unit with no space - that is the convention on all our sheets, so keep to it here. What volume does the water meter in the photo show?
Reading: 64120.4687,m³
